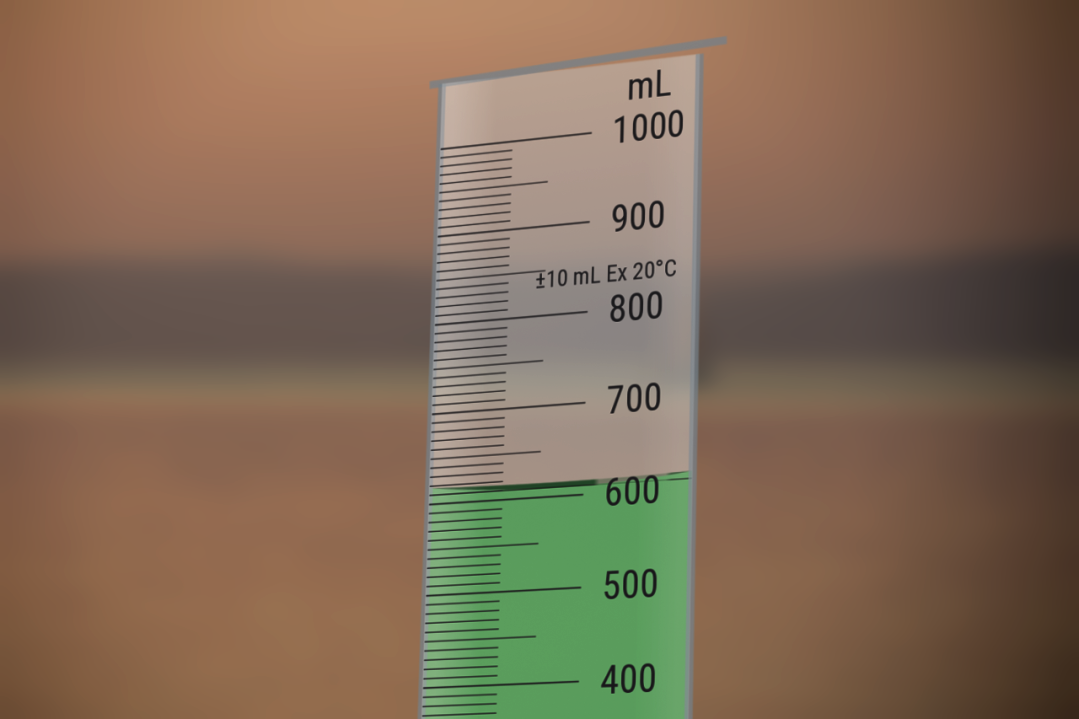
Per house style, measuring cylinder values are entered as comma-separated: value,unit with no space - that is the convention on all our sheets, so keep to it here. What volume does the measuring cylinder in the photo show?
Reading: 610,mL
